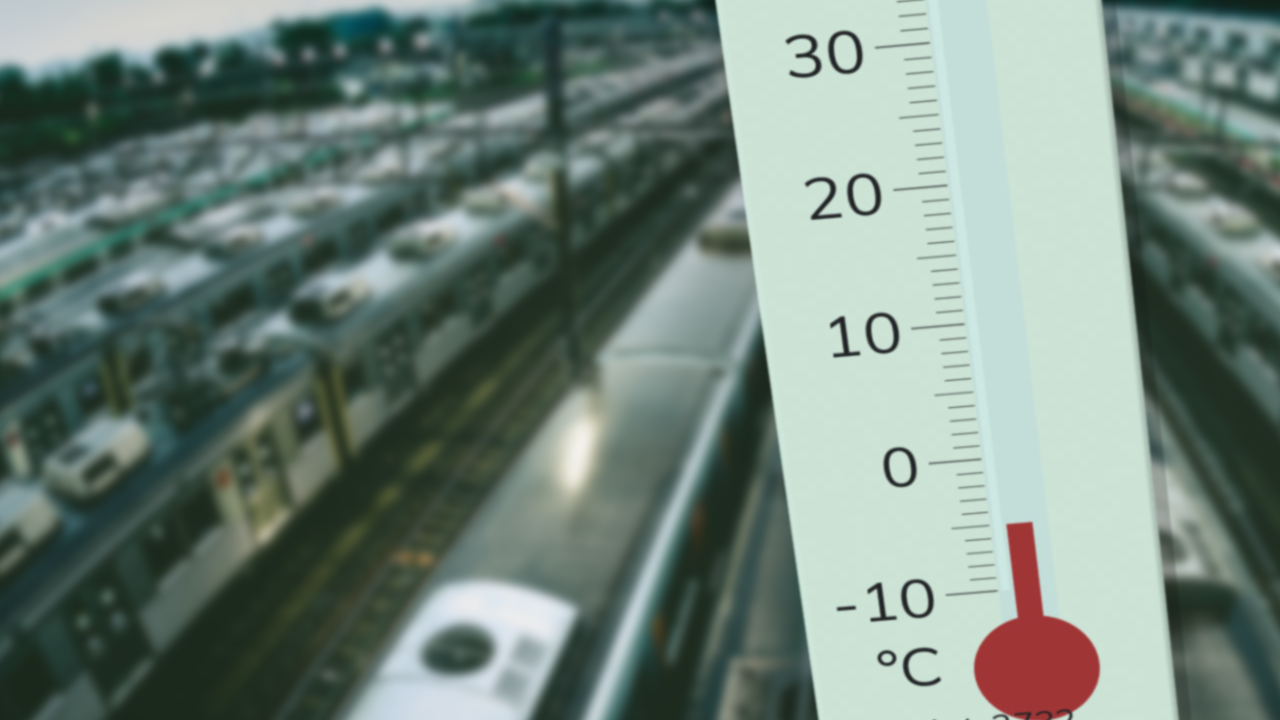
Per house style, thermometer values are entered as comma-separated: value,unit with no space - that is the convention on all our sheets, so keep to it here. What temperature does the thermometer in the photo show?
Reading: -5,°C
